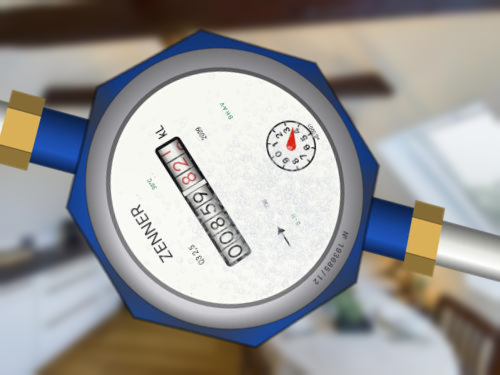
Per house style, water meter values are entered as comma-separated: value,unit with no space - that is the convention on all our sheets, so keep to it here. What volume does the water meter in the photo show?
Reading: 859.8213,kL
